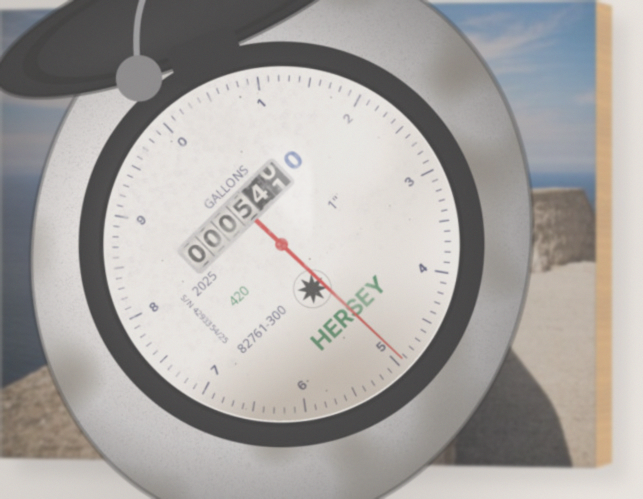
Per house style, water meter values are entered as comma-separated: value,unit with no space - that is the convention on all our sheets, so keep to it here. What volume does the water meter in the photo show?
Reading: 5404.9,gal
